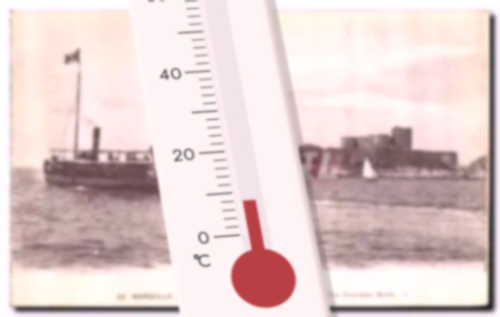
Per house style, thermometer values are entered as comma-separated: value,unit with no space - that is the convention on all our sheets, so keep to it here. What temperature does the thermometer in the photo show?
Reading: 8,°C
